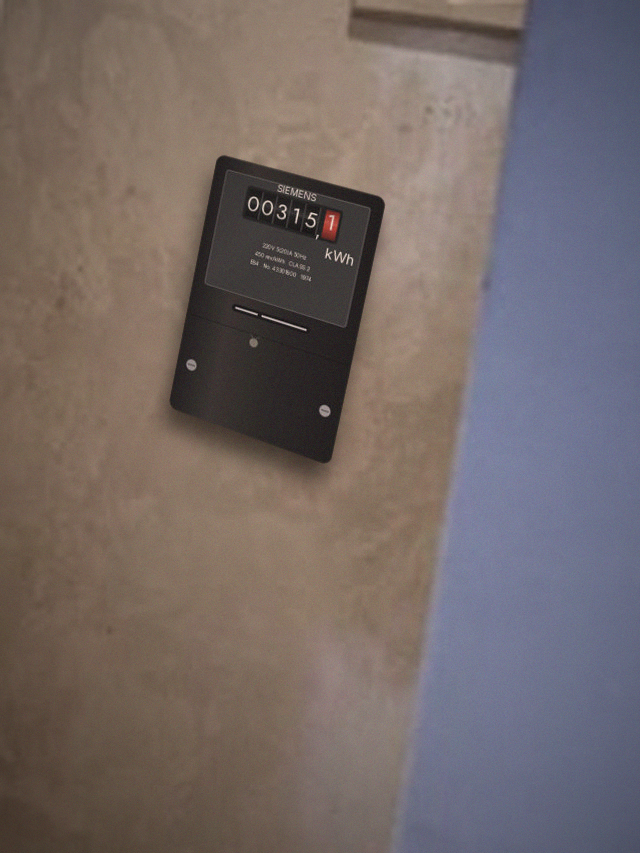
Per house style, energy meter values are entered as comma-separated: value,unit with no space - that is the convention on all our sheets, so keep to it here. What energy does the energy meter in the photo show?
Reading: 315.1,kWh
